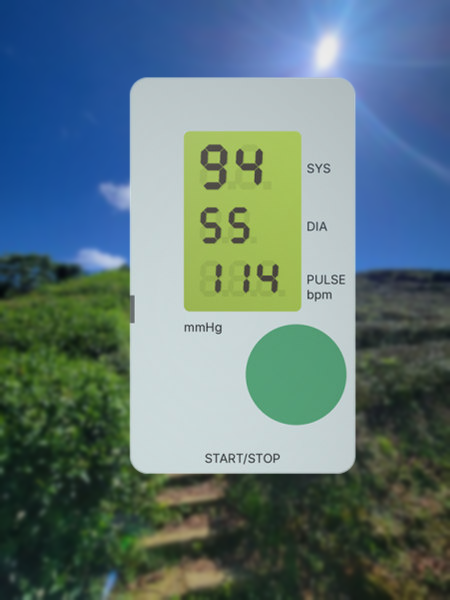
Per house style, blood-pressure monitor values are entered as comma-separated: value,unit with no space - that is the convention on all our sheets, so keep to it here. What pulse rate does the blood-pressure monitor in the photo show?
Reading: 114,bpm
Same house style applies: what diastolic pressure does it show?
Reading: 55,mmHg
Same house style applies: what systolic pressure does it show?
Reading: 94,mmHg
